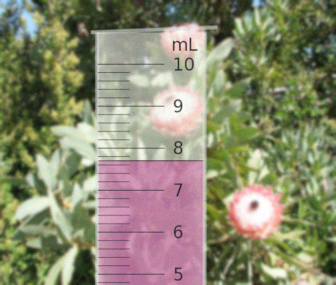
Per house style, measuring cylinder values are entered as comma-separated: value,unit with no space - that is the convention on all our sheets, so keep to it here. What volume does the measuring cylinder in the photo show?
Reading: 7.7,mL
